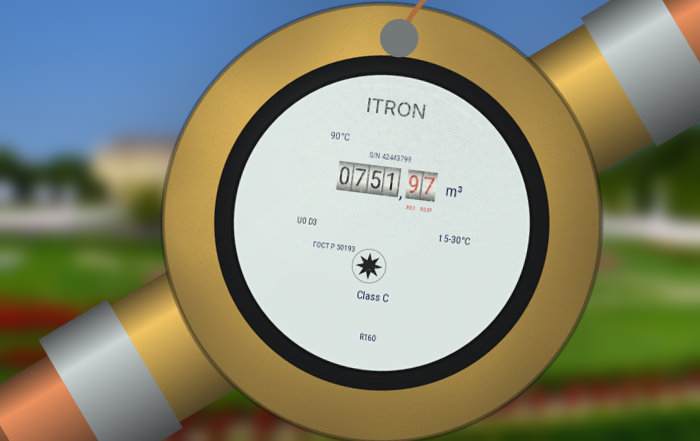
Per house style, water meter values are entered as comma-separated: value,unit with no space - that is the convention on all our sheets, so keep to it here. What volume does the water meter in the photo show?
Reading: 751.97,m³
